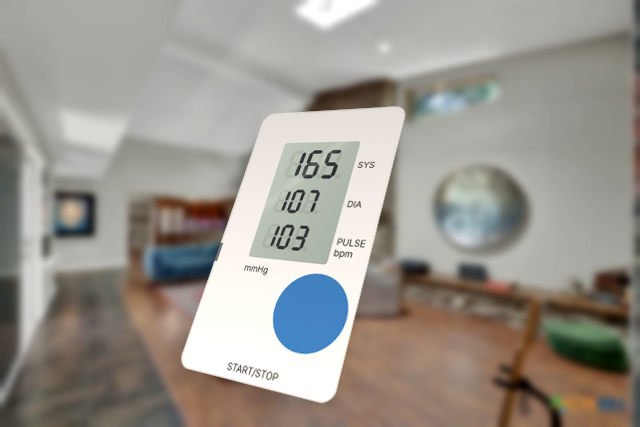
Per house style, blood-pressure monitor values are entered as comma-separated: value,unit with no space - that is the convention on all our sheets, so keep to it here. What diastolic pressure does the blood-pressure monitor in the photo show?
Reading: 107,mmHg
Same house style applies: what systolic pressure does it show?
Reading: 165,mmHg
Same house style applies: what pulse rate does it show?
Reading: 103,bpm
